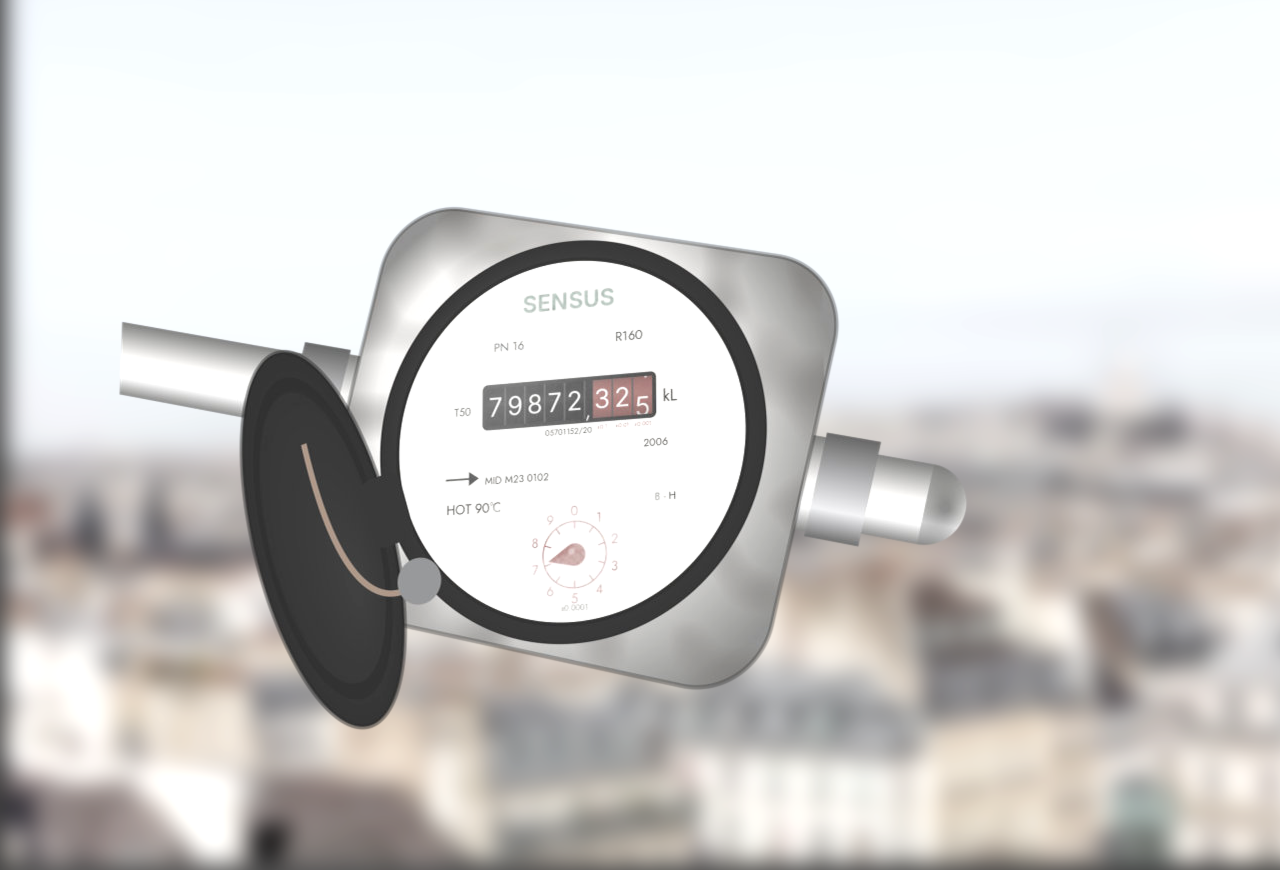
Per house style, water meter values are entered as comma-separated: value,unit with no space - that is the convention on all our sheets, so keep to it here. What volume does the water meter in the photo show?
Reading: 79872.3247,kL
